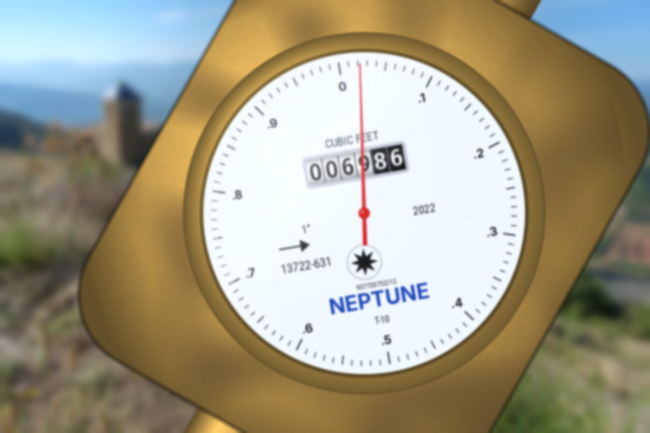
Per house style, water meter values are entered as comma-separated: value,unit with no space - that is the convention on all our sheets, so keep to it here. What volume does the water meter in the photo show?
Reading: 6986.02,ft³
